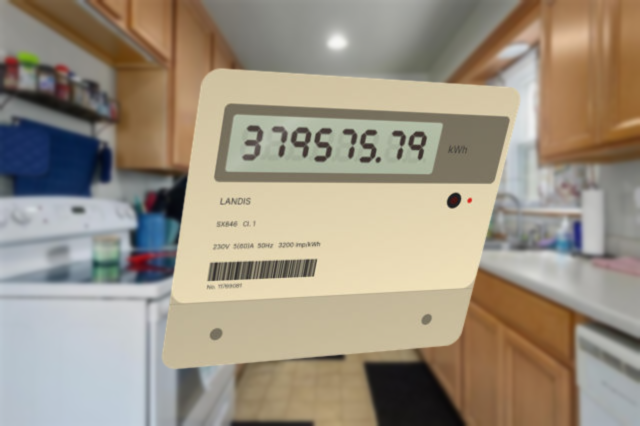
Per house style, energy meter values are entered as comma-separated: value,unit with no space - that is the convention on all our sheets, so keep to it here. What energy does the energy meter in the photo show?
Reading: 379575.79,kWh
